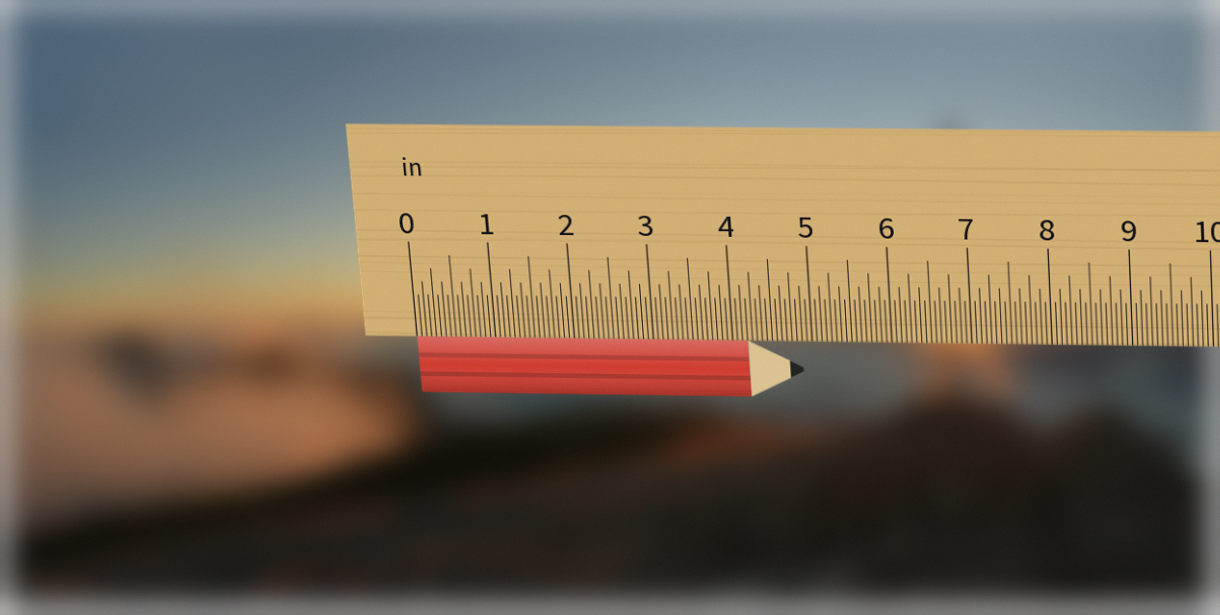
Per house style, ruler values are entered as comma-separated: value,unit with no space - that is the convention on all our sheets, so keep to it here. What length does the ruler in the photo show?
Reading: 4.875,in
